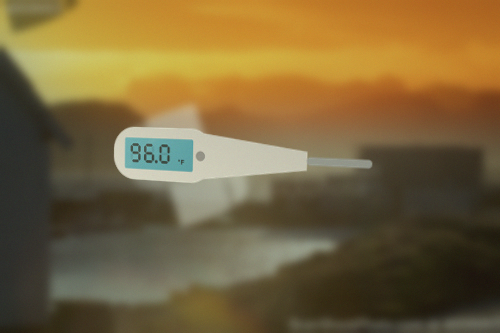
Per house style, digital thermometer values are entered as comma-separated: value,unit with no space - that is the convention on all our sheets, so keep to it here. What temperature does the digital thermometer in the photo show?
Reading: 96.0,°F
